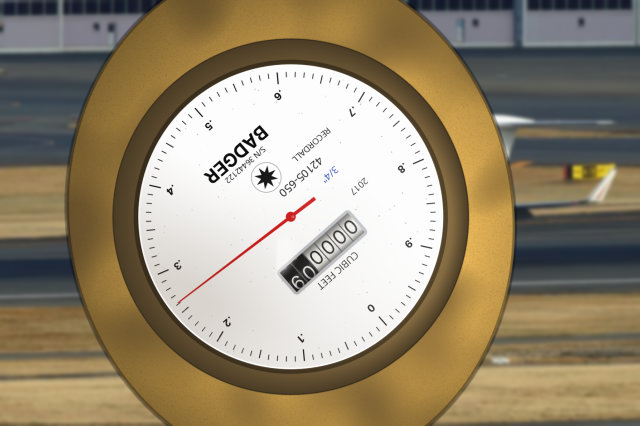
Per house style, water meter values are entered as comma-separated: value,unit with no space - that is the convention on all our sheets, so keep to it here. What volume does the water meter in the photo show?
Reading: 9.26,ft³
